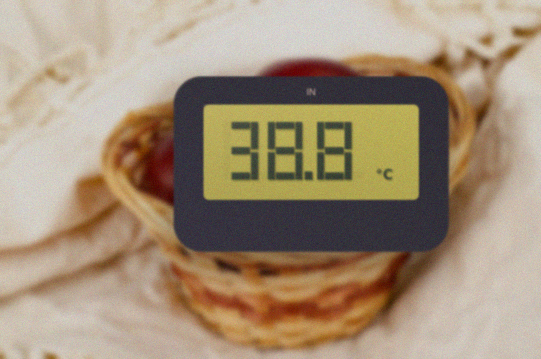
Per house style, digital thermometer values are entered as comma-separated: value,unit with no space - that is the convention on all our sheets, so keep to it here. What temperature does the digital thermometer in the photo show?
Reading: 38.8,°C
